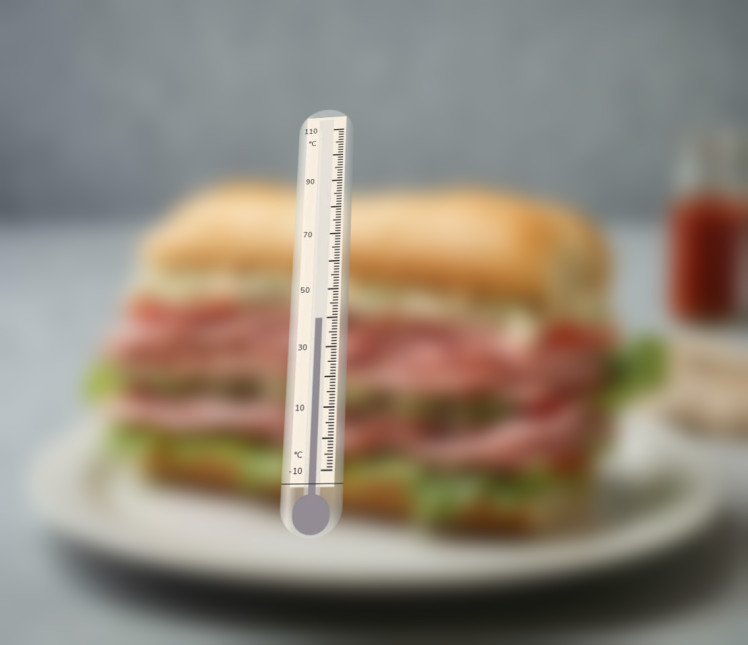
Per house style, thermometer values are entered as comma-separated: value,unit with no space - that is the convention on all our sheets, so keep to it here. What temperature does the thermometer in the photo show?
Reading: 40,°C
